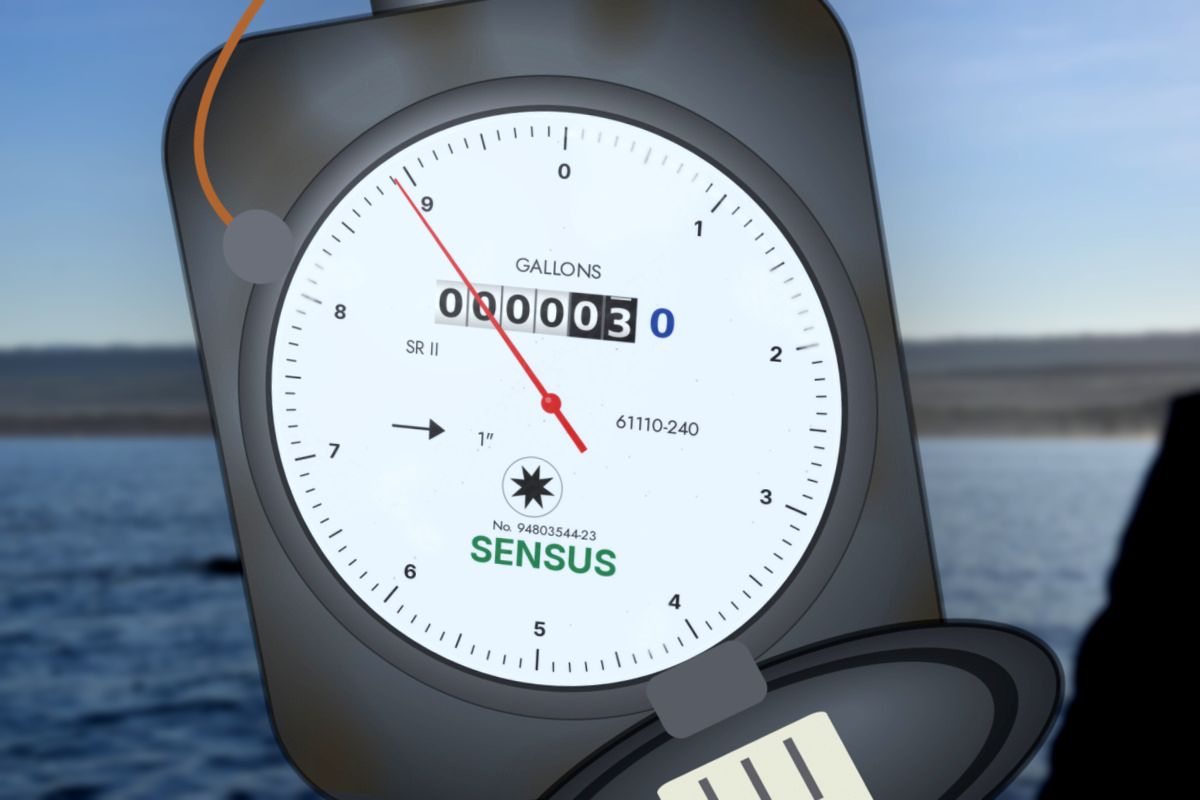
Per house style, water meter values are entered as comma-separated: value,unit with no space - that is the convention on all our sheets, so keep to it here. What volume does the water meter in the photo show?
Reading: 28.9,gal
